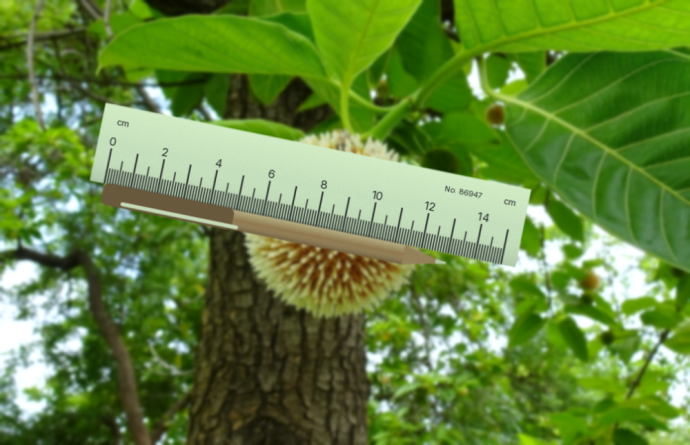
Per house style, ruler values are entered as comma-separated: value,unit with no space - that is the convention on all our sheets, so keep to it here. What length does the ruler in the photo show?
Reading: 13,cm
